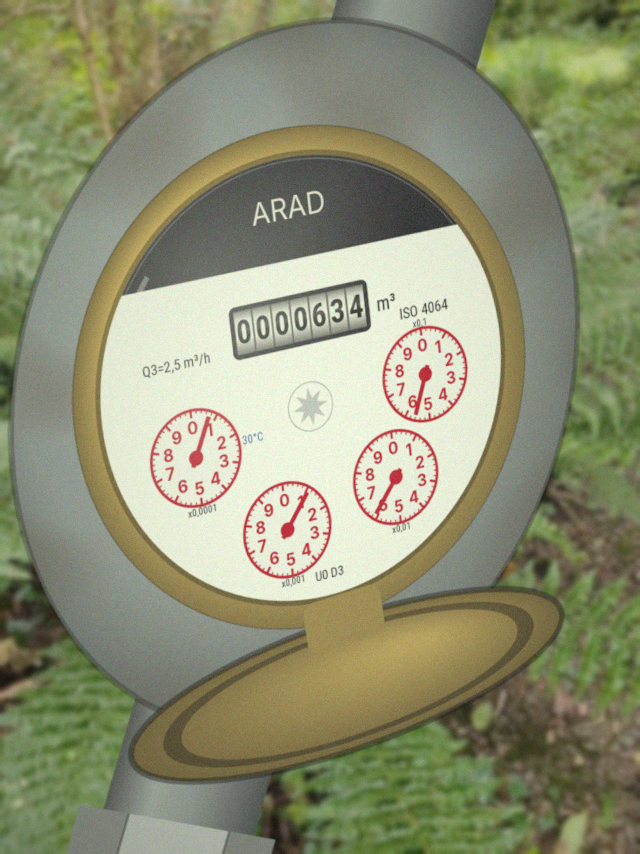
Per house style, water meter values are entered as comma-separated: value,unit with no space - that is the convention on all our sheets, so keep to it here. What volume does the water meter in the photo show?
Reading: 634.5610,m³
